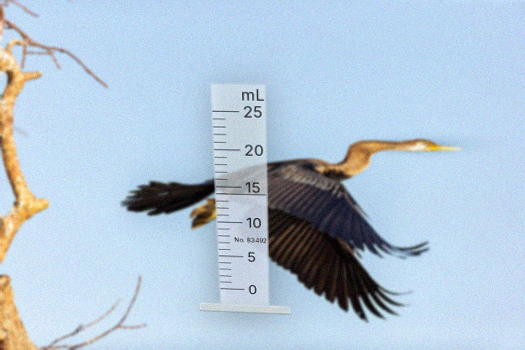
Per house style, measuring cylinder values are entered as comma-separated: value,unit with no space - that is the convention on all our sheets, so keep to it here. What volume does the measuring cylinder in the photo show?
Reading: 14,mL
